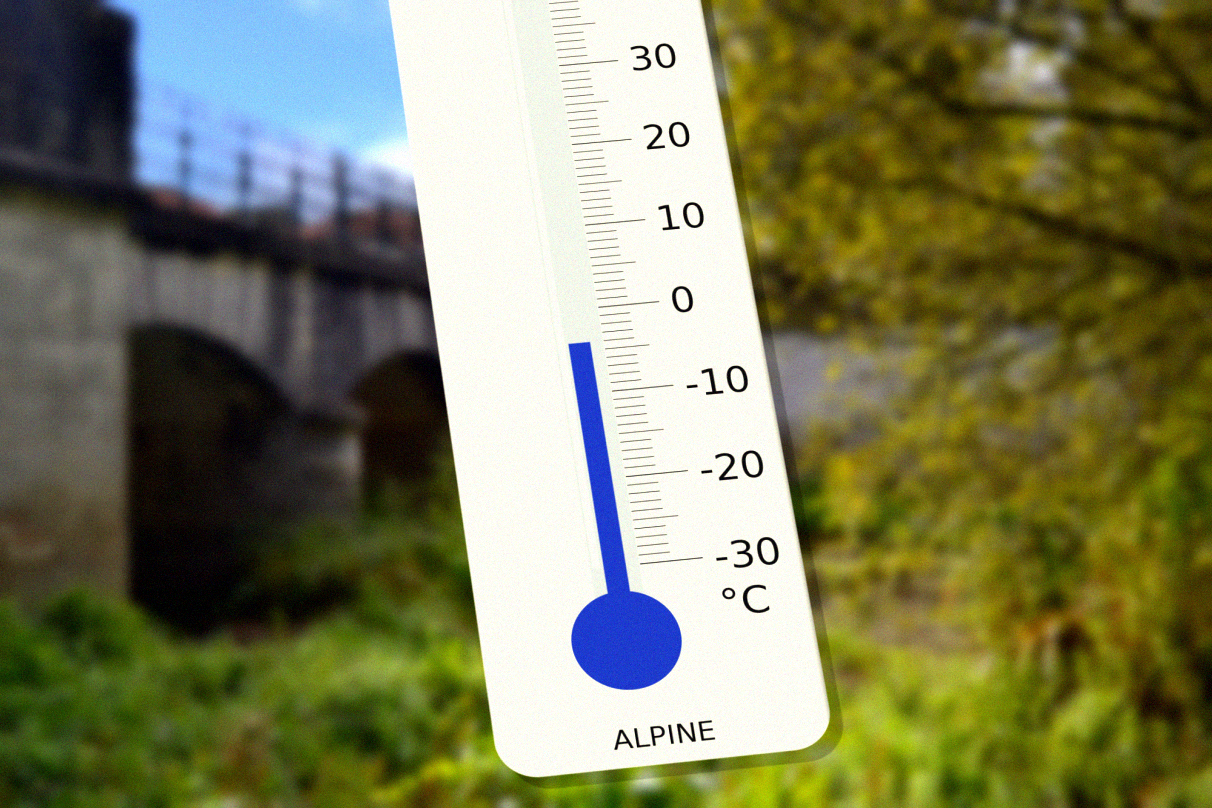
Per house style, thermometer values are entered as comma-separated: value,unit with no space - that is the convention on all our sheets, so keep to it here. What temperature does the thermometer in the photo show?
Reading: -4,°C
